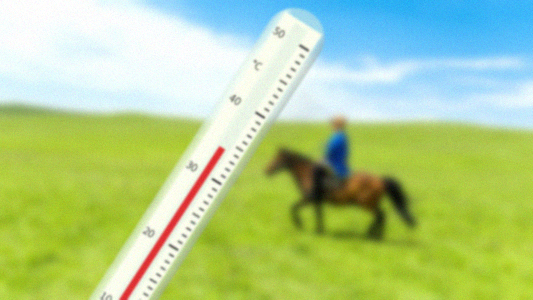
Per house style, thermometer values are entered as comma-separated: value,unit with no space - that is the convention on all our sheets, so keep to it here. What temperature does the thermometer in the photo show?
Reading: 34,°C
